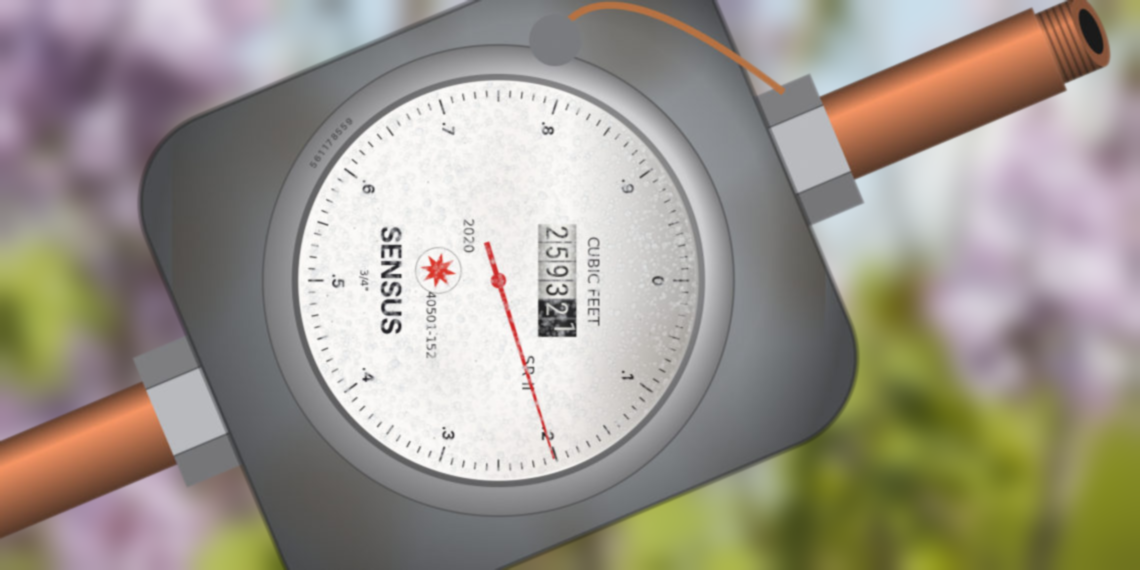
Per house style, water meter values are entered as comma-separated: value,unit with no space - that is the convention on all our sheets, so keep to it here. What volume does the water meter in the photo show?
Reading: 259321.20,ft³
